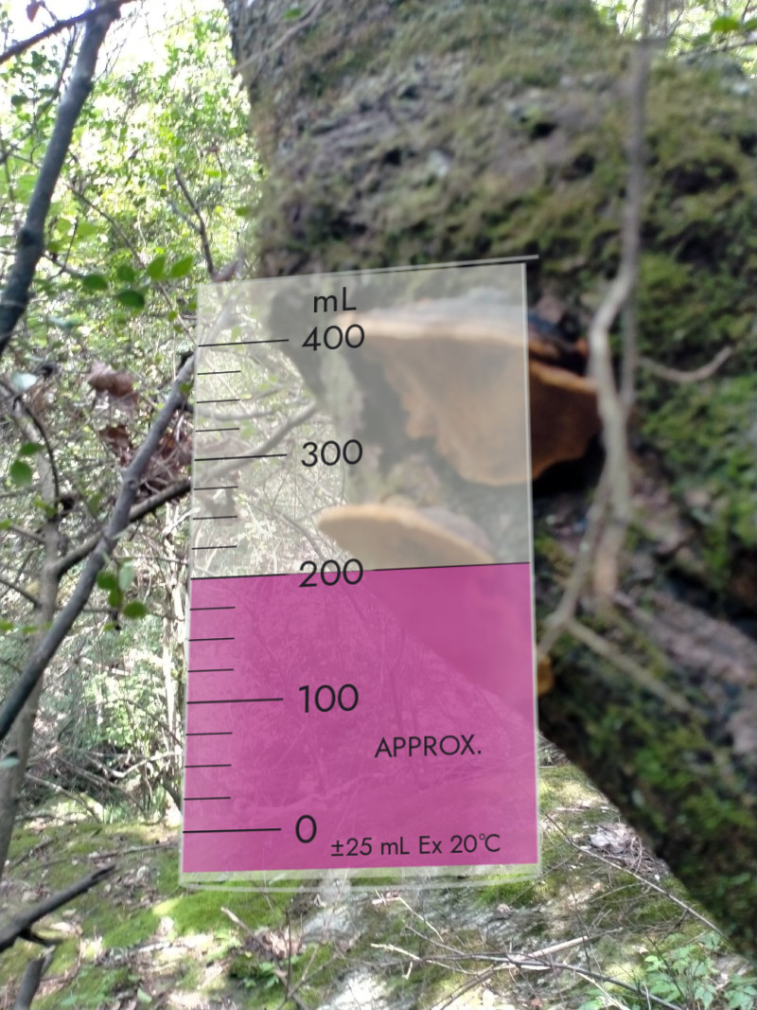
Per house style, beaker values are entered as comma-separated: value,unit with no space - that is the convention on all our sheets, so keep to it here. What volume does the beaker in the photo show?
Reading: 200,mL
